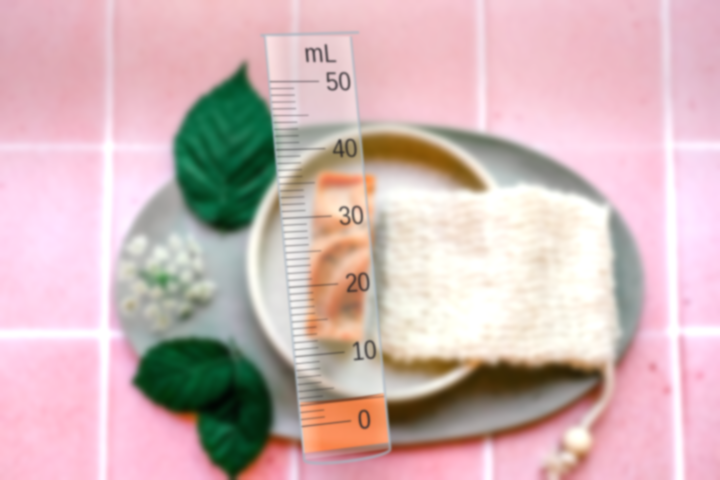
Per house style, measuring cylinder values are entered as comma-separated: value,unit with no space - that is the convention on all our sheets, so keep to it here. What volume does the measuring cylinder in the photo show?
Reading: 3,mL
